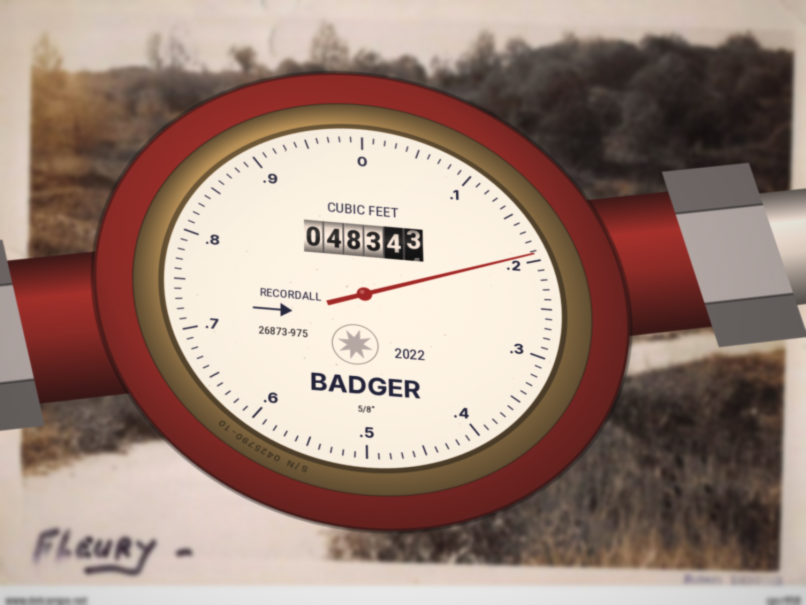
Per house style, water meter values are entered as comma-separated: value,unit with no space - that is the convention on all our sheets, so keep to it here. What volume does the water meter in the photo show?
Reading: 48343.19,ft³
